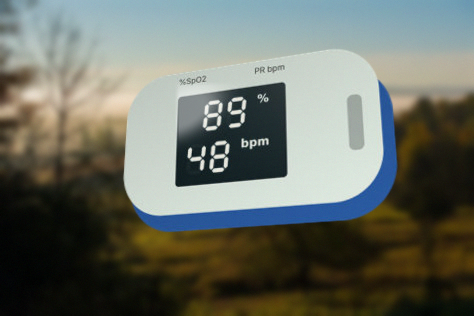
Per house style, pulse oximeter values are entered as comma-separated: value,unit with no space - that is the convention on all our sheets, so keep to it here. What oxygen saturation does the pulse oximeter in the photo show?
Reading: 89,%
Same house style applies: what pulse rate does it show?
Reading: 48,bpm
